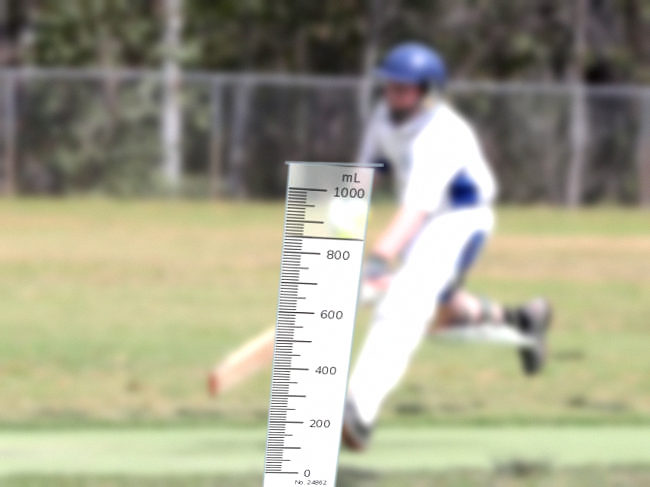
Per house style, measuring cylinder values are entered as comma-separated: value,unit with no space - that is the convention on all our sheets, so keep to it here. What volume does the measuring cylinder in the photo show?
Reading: 850,mL
